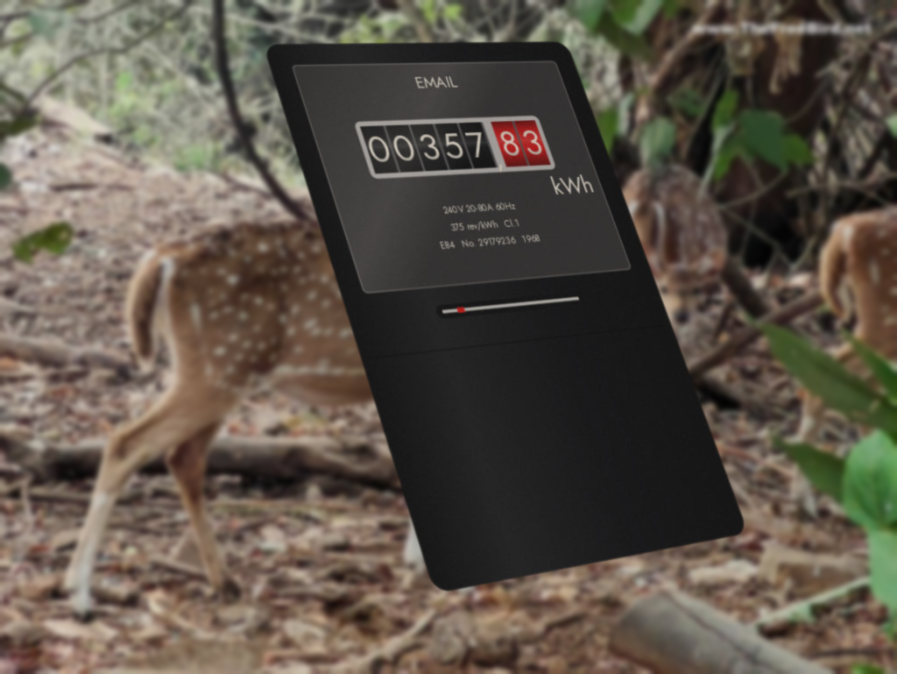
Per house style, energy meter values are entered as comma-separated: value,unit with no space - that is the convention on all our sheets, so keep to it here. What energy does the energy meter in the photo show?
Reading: 357.83,kWh
